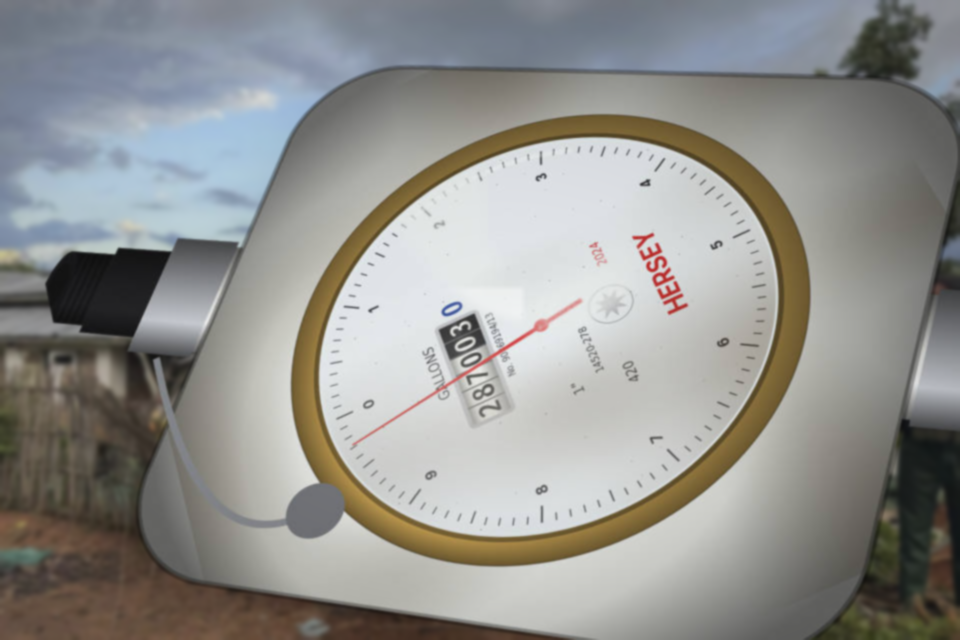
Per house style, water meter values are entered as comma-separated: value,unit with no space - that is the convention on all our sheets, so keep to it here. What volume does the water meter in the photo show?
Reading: 2870029.7,gal
